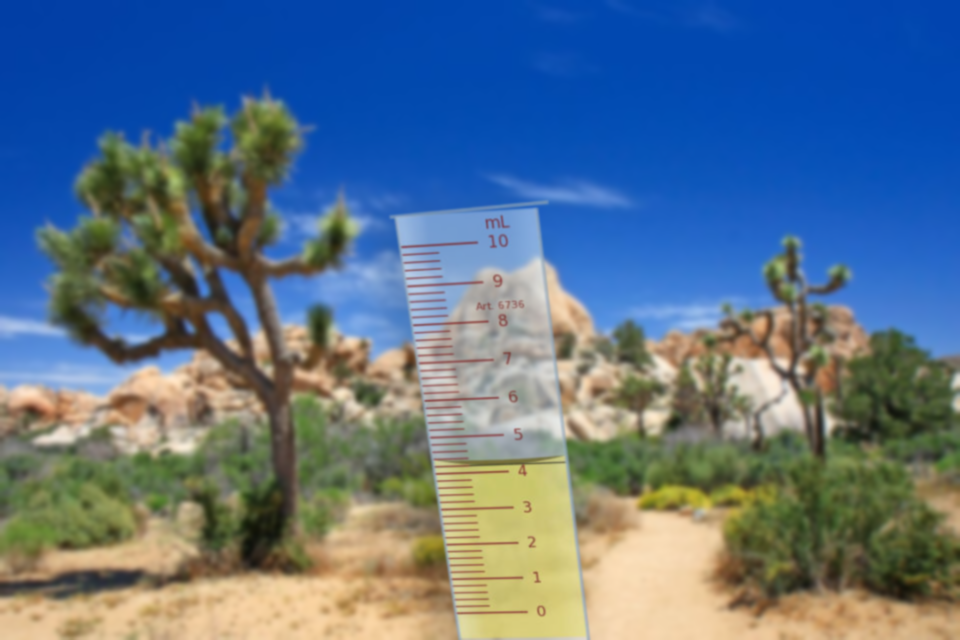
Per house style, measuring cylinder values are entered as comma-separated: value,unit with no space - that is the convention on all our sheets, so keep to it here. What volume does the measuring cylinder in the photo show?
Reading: 4.2,mL
